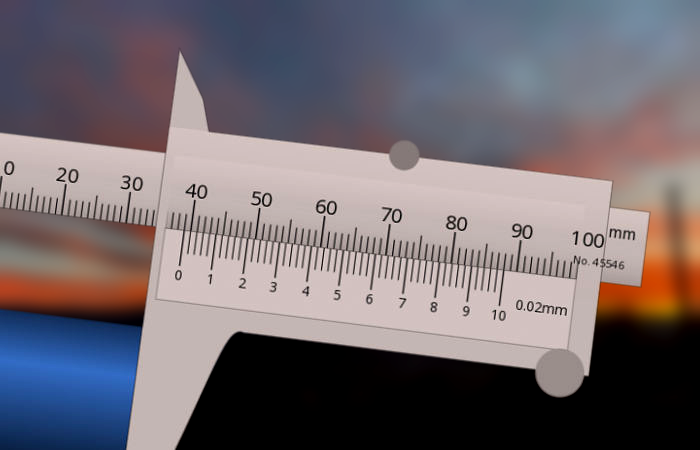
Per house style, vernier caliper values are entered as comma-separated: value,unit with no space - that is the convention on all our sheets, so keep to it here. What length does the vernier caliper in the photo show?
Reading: 39.0,mm
